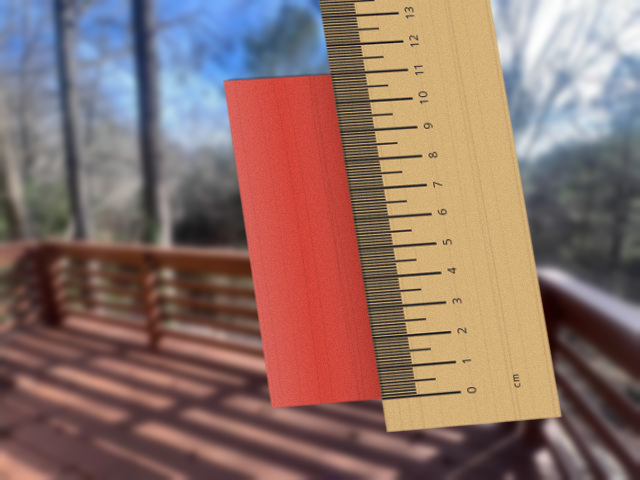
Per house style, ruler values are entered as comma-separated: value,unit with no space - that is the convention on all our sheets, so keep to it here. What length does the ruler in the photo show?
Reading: 11,cm
